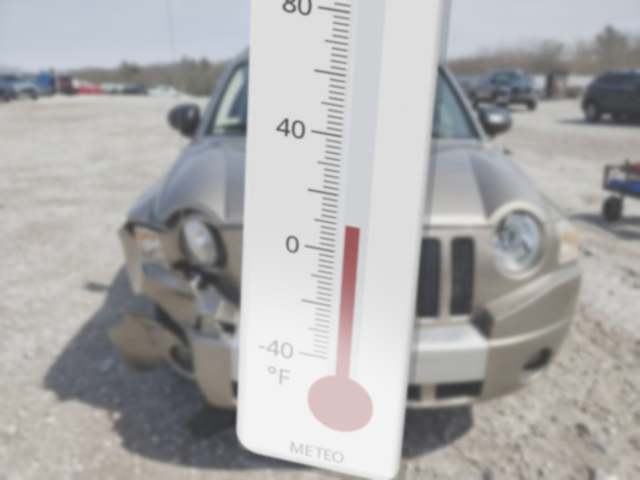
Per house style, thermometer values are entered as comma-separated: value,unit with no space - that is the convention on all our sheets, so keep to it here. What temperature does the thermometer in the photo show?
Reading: 10,°F
